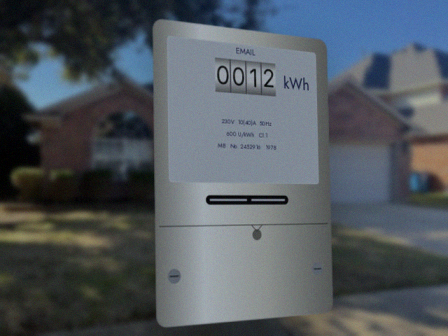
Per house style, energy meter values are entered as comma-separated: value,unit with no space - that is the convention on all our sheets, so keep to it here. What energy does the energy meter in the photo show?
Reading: 12,kWh
